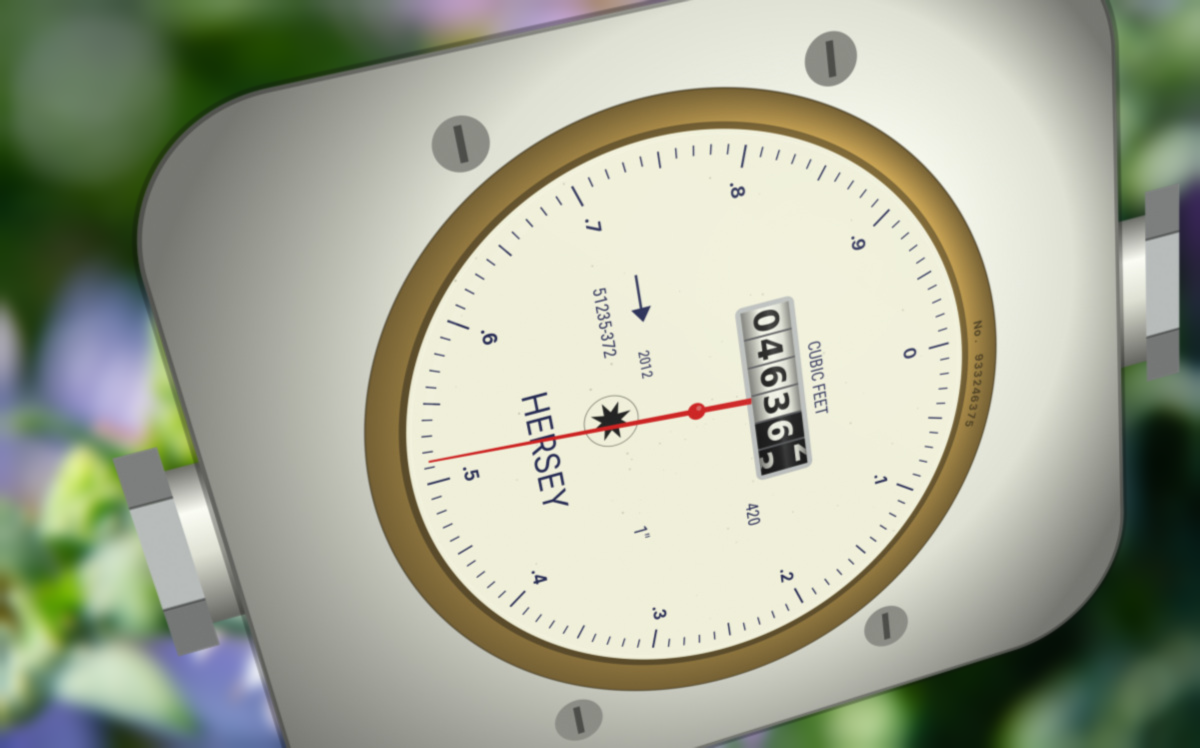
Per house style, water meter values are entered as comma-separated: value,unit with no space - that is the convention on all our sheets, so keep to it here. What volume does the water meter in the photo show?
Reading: 46362.51,ft³
